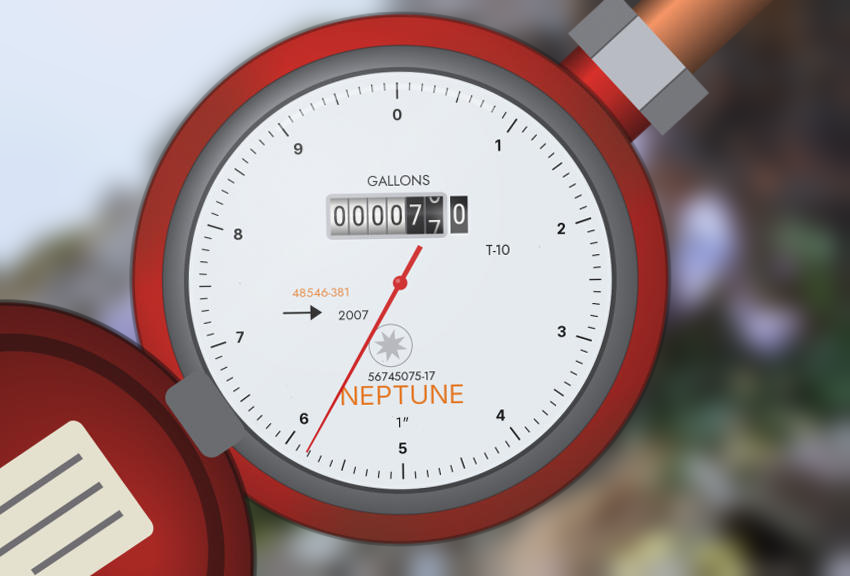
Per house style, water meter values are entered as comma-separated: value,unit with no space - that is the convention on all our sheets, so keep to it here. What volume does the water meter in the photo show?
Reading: 765.8,gal
